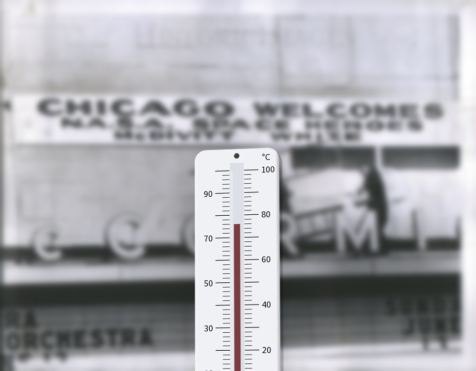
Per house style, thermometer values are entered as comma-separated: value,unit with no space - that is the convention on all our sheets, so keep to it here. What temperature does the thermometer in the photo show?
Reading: 76,°C
